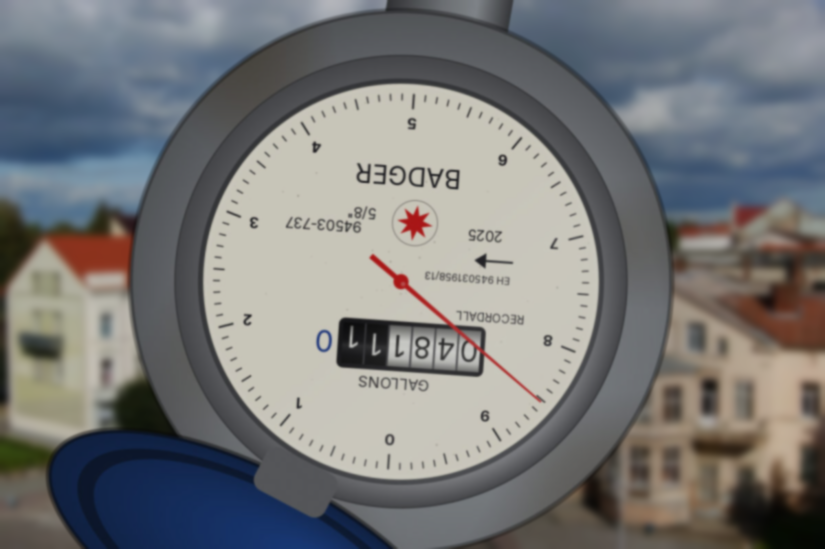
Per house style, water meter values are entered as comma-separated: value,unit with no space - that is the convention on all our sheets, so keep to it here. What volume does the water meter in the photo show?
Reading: 481108.5,gal
